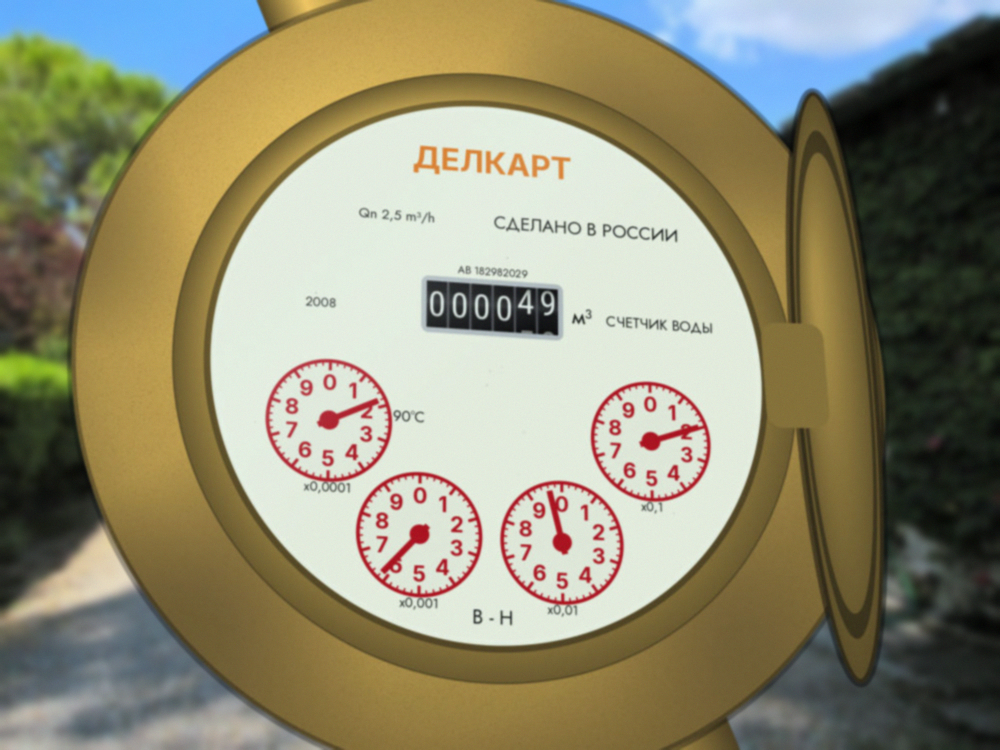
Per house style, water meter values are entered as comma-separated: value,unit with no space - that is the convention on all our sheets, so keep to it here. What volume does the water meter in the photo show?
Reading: 49.1961,m³
